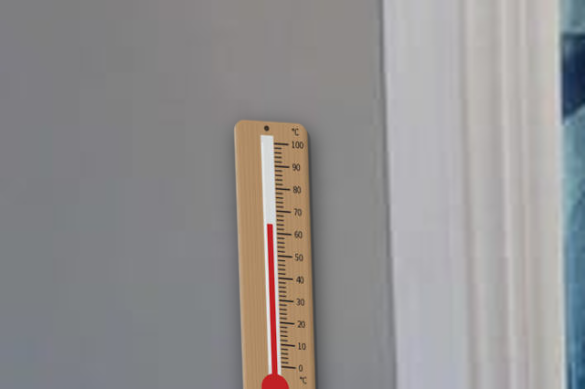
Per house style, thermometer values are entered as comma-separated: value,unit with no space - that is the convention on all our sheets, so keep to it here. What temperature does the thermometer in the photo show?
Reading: 64,°C
